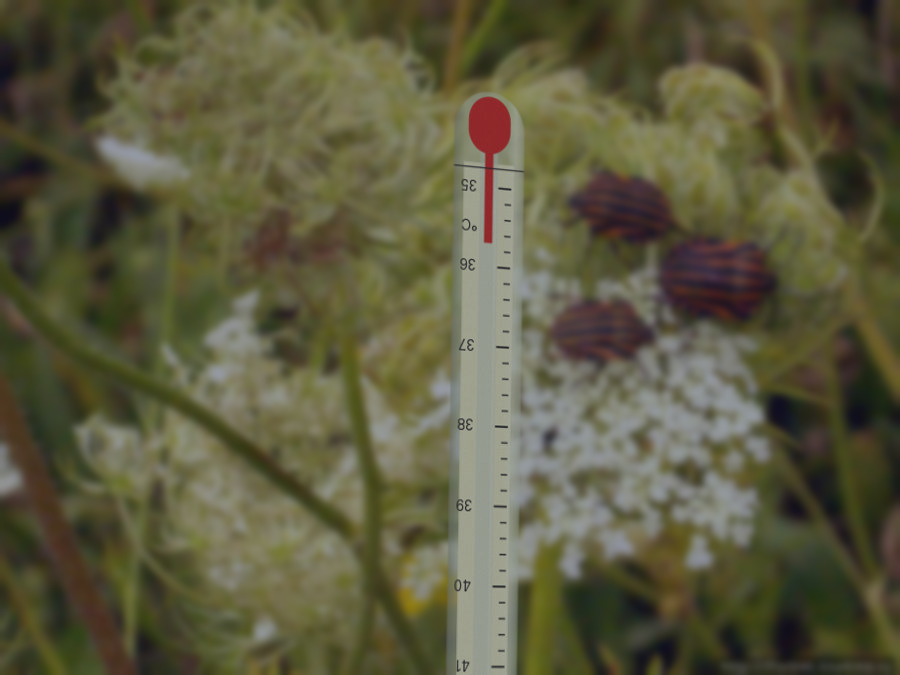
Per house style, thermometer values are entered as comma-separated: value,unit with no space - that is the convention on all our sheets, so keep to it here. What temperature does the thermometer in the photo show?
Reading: 35.7,°C
